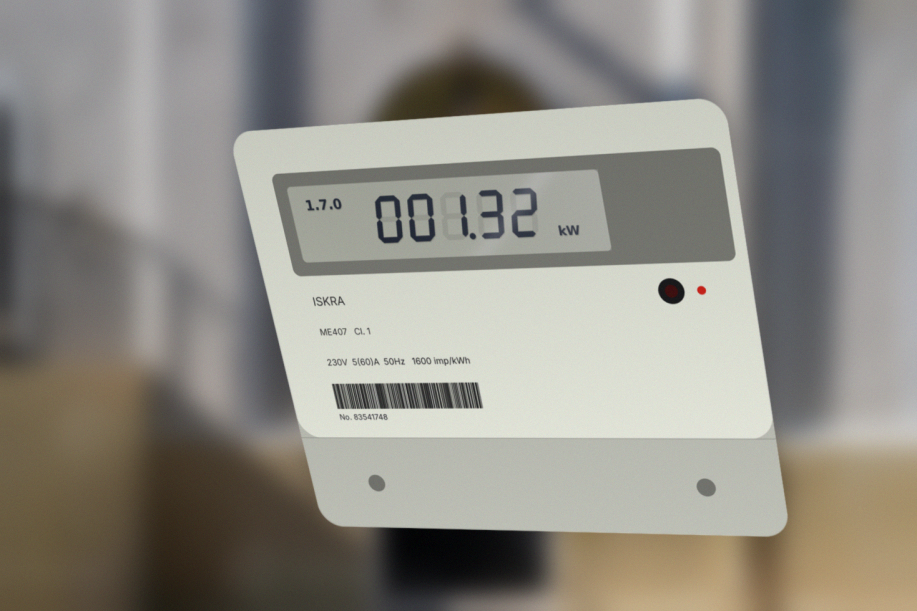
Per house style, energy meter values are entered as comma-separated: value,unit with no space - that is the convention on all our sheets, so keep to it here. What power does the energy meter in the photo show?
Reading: 1.32,kW
